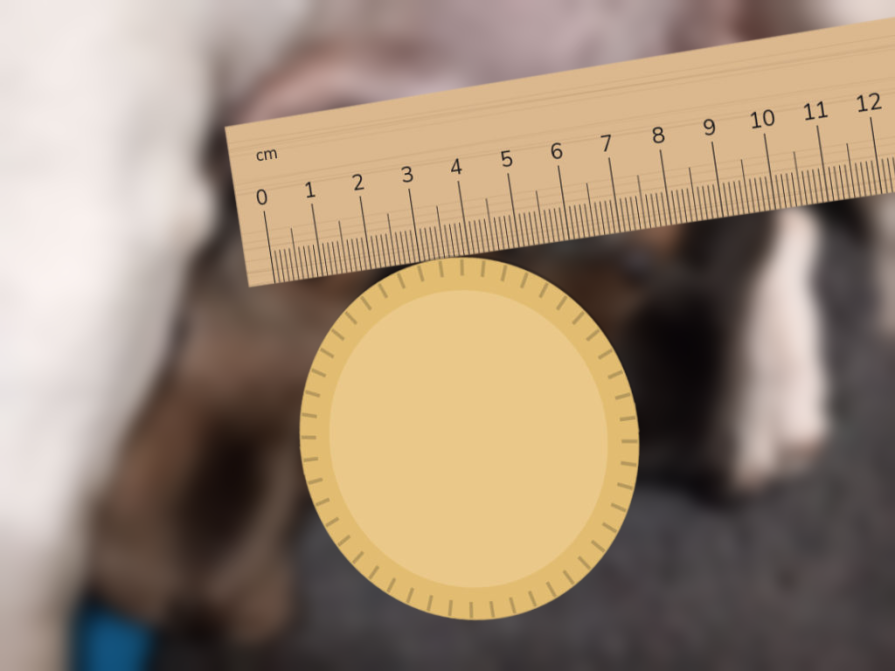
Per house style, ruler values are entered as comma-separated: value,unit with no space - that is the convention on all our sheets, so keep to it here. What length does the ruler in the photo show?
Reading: 6.8,cm
